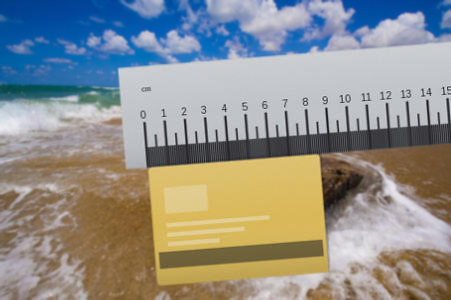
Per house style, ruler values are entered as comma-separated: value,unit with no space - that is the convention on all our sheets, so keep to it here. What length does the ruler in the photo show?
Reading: 8.5,cm
